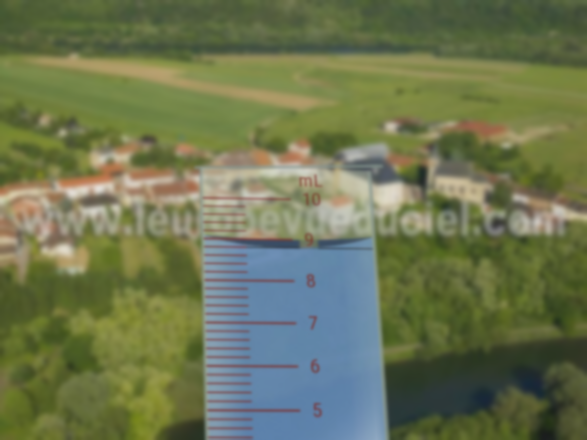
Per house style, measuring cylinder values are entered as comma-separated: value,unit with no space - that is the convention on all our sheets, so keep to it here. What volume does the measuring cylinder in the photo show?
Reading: 8.8,mL
